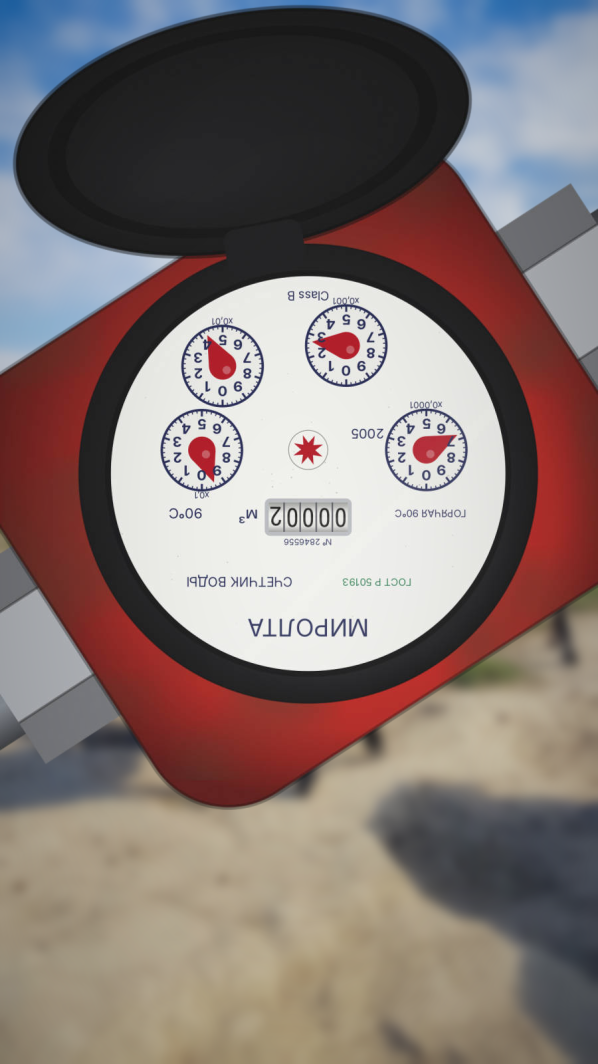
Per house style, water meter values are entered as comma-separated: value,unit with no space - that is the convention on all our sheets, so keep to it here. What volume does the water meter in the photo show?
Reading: 1.9426,m³
